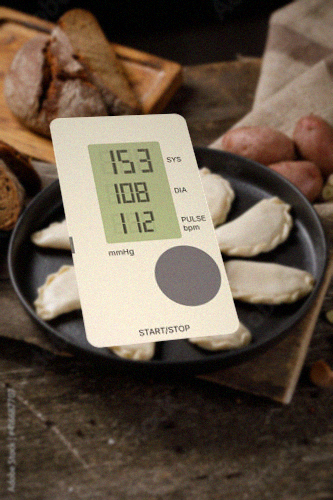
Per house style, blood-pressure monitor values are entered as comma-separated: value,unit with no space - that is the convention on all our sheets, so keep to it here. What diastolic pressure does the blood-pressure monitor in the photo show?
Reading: 108,mmHg
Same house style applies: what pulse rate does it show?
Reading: 112,bpm
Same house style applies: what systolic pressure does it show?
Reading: 153,mmHg
